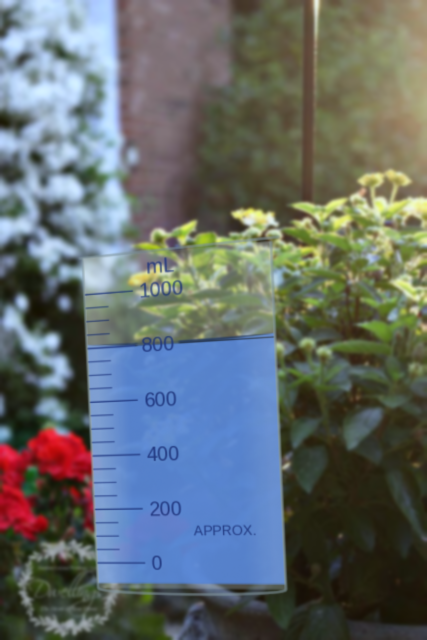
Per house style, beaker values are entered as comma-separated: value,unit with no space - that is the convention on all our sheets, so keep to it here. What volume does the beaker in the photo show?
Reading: 800,mL
